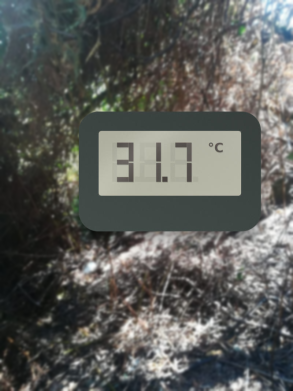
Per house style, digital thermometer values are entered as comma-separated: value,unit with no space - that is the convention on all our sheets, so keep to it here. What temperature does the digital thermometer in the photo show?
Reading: 31.7,°C
